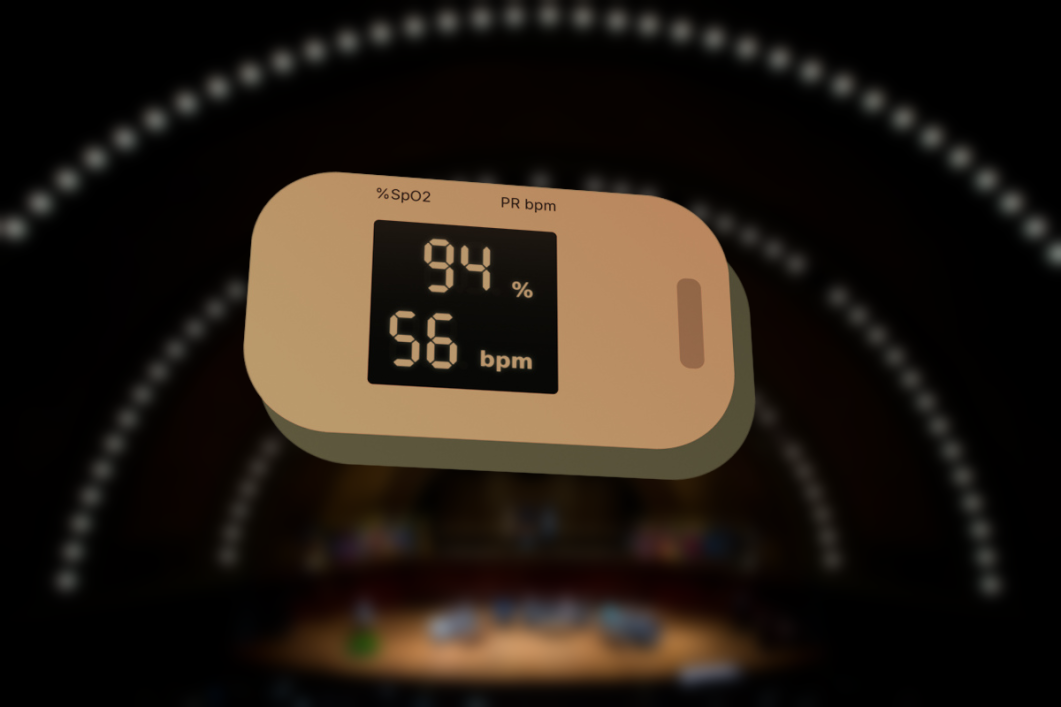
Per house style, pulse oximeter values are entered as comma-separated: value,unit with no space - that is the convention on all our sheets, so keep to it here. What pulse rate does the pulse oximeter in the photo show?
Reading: 56,bpm
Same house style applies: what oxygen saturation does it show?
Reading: 94,%
